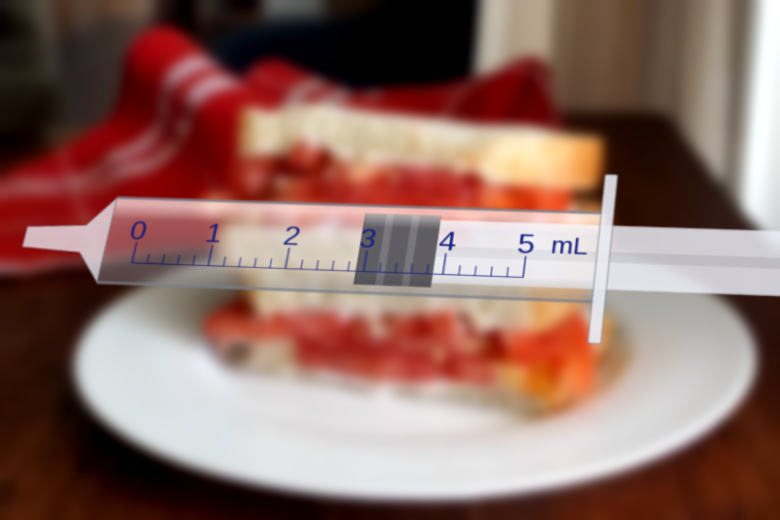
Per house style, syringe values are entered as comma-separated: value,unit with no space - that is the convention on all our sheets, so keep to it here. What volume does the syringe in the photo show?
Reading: 2.9,mL
